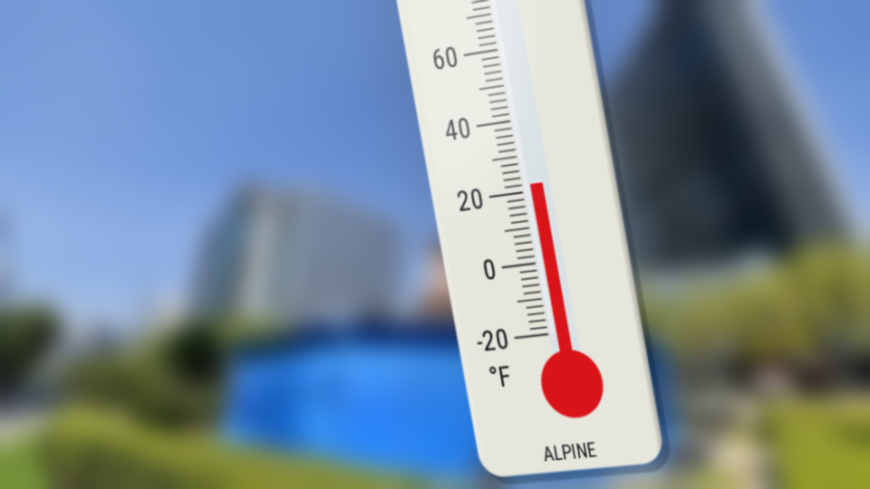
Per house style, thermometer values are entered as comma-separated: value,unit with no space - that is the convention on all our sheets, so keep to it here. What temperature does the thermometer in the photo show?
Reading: 22,°F
